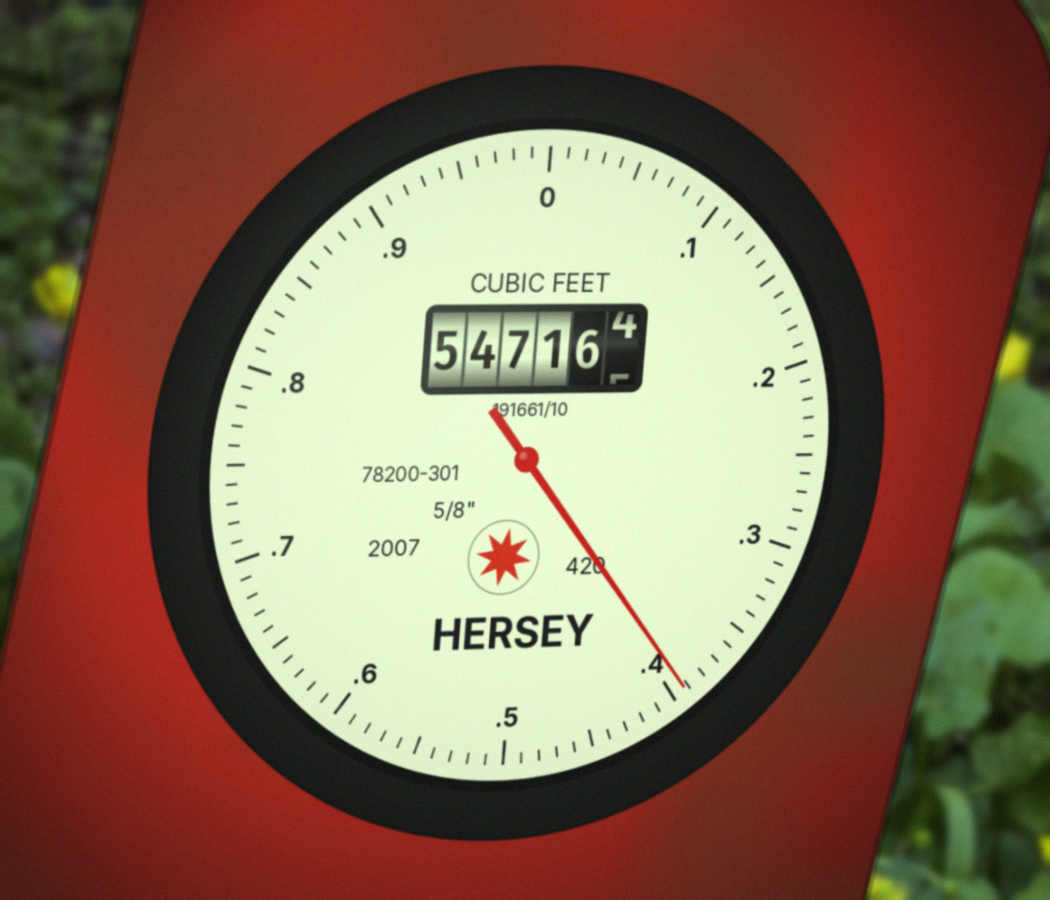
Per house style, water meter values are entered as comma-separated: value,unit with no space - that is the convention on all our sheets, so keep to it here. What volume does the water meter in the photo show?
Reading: 547164.39,ft³
